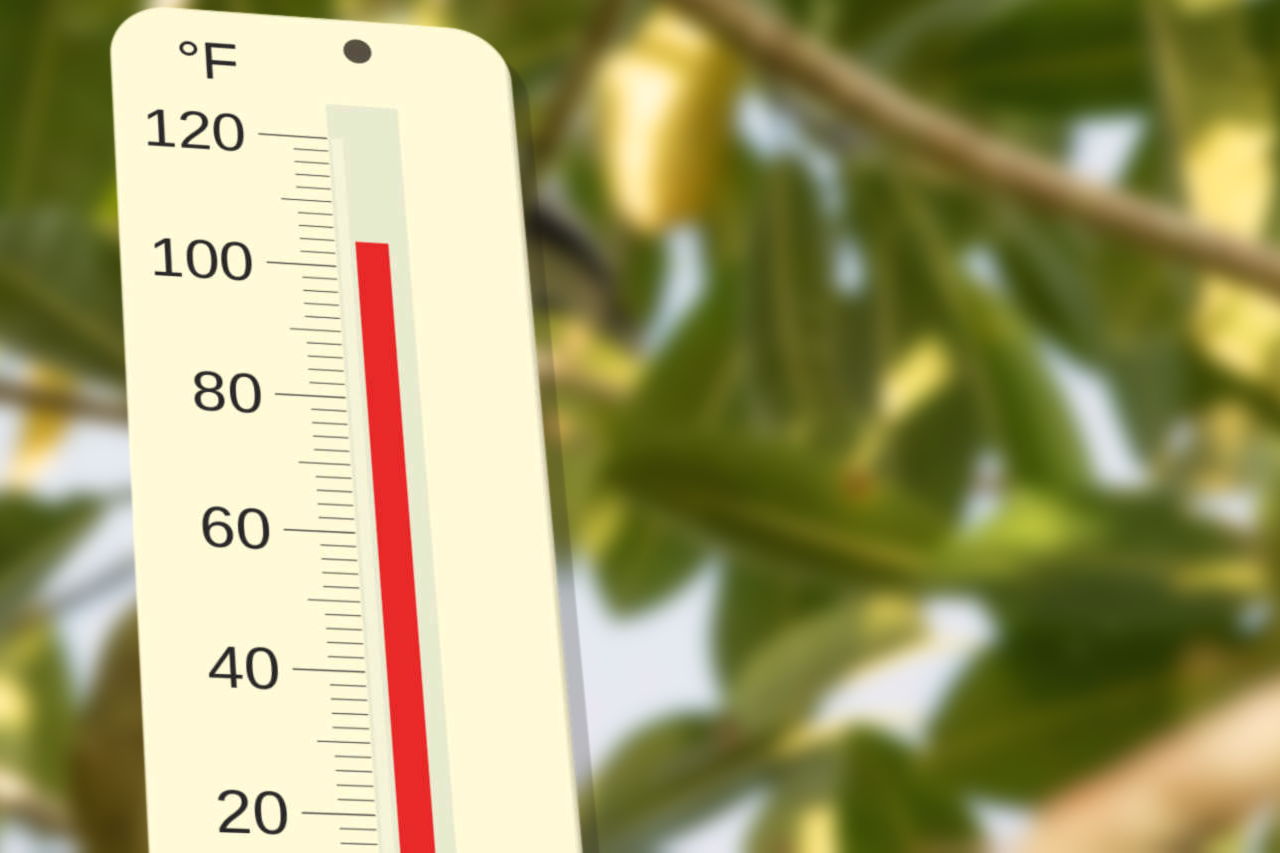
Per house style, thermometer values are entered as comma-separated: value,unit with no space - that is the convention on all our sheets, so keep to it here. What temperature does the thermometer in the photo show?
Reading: 104,°F
